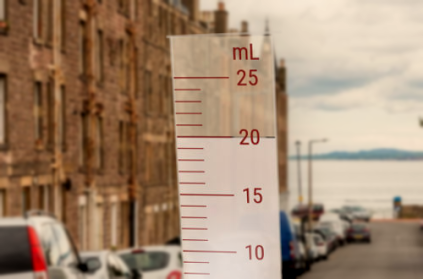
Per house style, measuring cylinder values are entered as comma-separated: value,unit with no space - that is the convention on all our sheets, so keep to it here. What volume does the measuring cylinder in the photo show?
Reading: 20,mL
